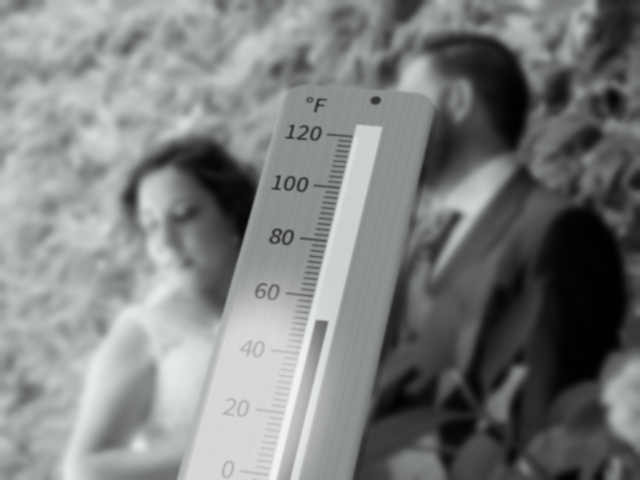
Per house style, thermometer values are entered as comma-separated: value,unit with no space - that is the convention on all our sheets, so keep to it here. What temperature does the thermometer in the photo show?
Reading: 52,°F
